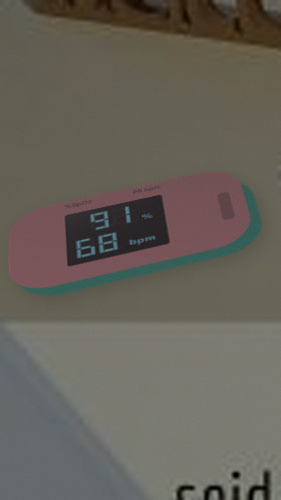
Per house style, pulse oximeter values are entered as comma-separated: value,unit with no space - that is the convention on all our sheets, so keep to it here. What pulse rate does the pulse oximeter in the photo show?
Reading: 68,bpm
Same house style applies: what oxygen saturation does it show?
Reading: 91,%
